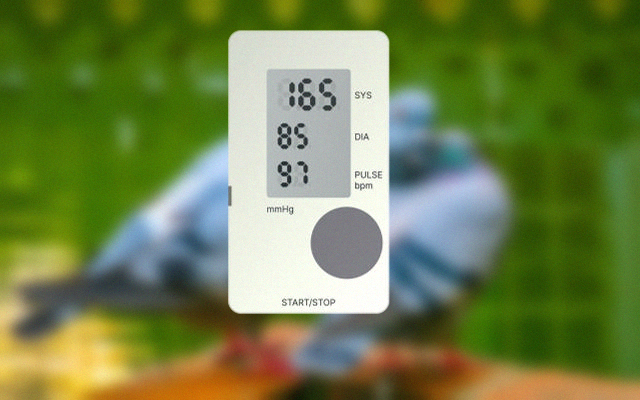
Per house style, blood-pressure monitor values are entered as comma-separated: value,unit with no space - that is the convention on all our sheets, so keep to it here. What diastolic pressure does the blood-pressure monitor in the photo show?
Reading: 85,mmHg
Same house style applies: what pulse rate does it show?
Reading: 97,bpm
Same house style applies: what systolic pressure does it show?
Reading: 165,mmHg
